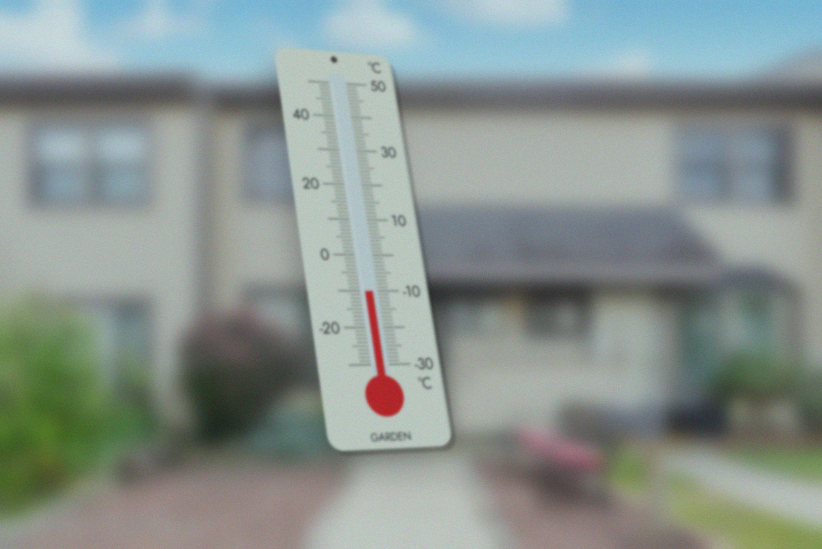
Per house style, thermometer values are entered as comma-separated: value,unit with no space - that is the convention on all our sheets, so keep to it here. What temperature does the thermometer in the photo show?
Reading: -10,°C
